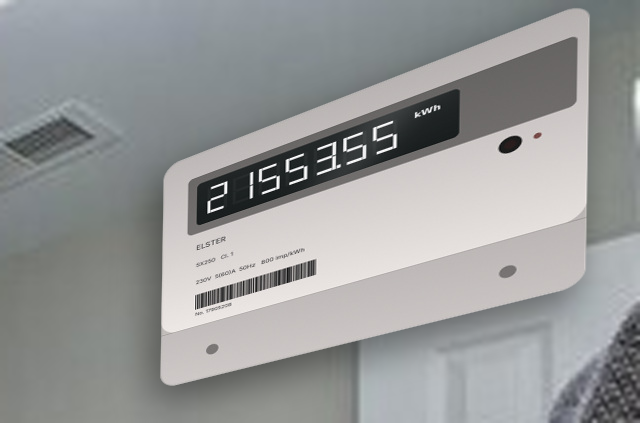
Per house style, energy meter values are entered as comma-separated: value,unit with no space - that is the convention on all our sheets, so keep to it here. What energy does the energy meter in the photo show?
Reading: 21553.55,kWh
